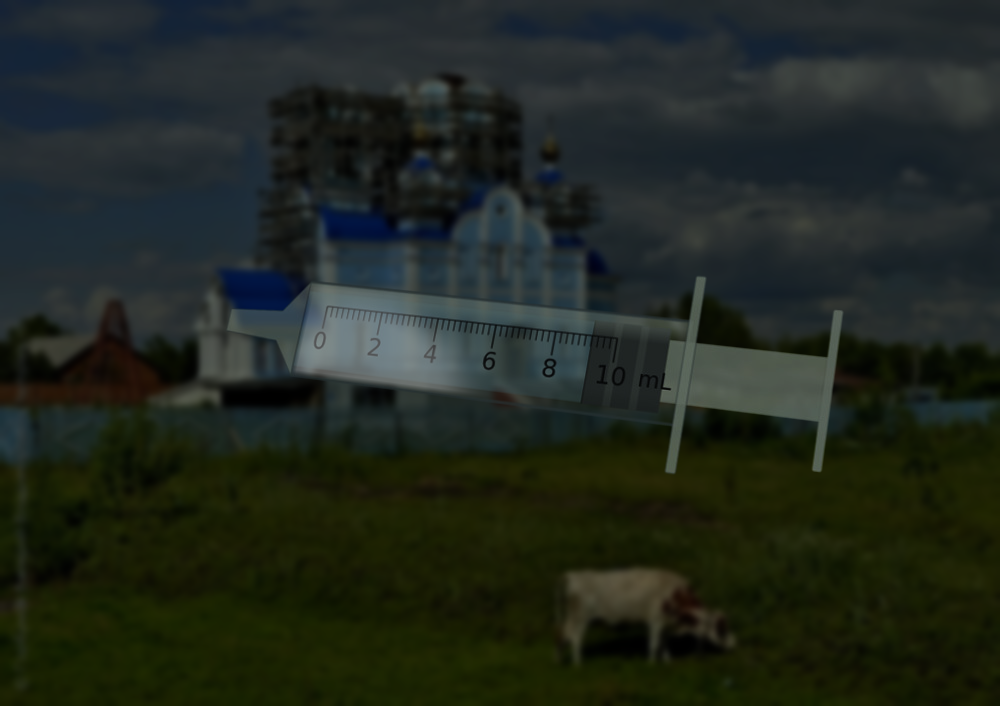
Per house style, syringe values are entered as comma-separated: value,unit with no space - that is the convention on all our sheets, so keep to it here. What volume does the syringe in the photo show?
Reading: 9.2,mL
